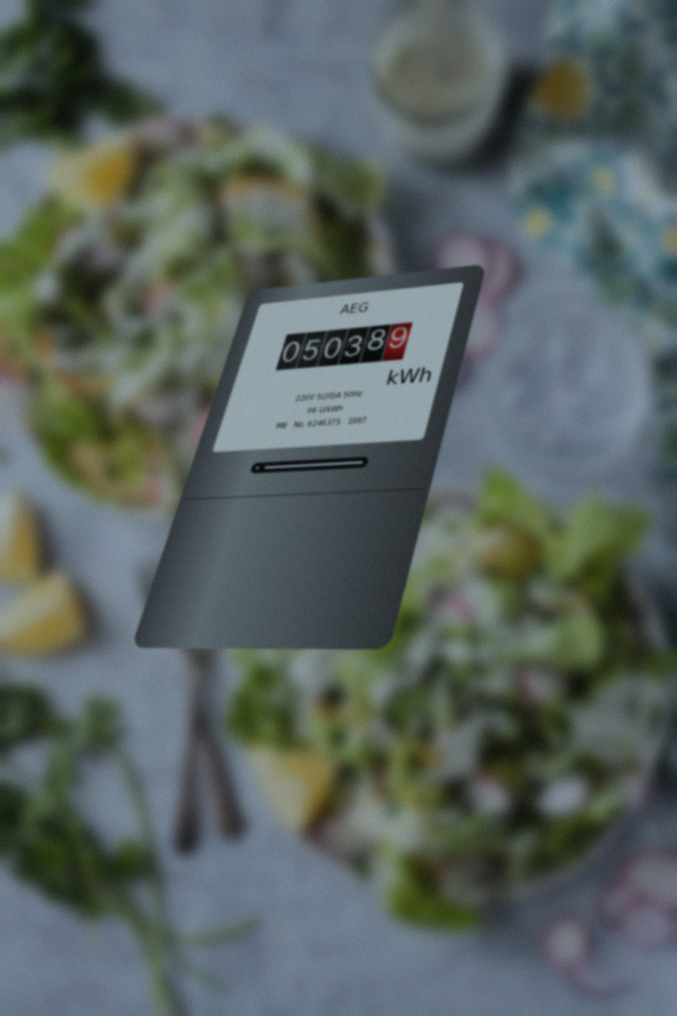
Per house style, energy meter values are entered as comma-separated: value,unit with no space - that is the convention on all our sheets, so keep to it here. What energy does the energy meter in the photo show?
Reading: 5038.9,kWh
